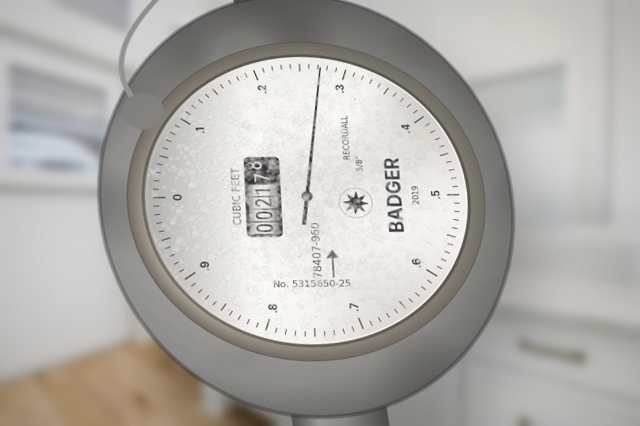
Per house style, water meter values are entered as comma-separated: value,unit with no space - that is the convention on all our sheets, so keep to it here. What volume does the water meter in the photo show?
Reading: 2178.27,ft³
